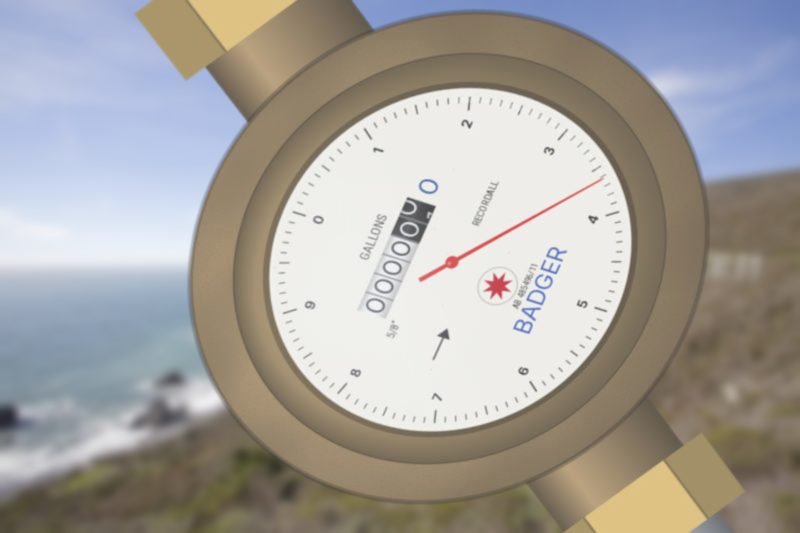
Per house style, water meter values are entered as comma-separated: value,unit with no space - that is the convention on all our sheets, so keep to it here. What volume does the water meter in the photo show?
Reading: 3.6,gal
